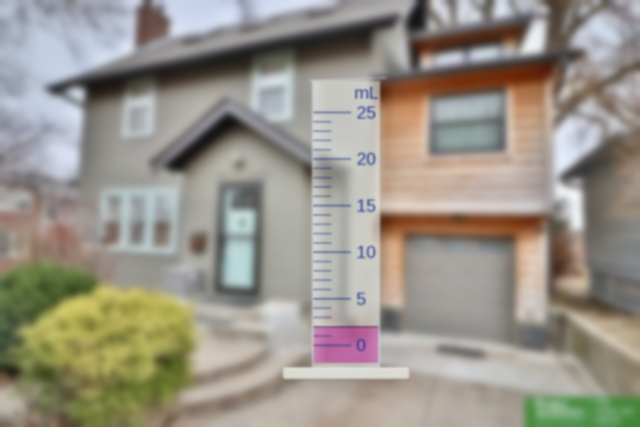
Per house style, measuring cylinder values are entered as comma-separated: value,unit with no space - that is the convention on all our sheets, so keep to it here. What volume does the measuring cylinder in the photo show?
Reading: 2,mL
